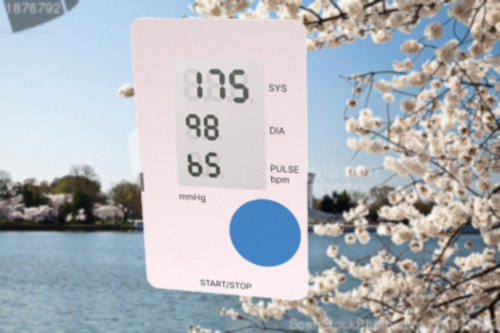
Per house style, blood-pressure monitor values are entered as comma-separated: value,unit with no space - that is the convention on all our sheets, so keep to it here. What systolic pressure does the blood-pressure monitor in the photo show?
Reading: 175,mmHg
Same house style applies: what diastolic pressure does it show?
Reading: 98,mmHg
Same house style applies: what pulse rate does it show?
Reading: 65,bpm
